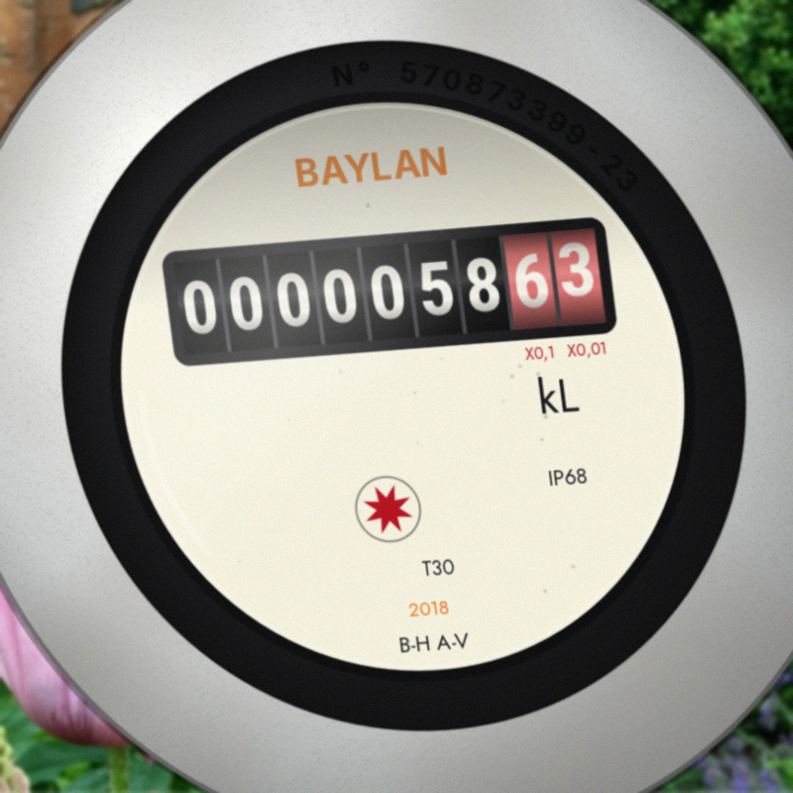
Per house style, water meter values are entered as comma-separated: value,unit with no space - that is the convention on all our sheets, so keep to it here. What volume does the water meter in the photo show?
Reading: 58.63,kL
